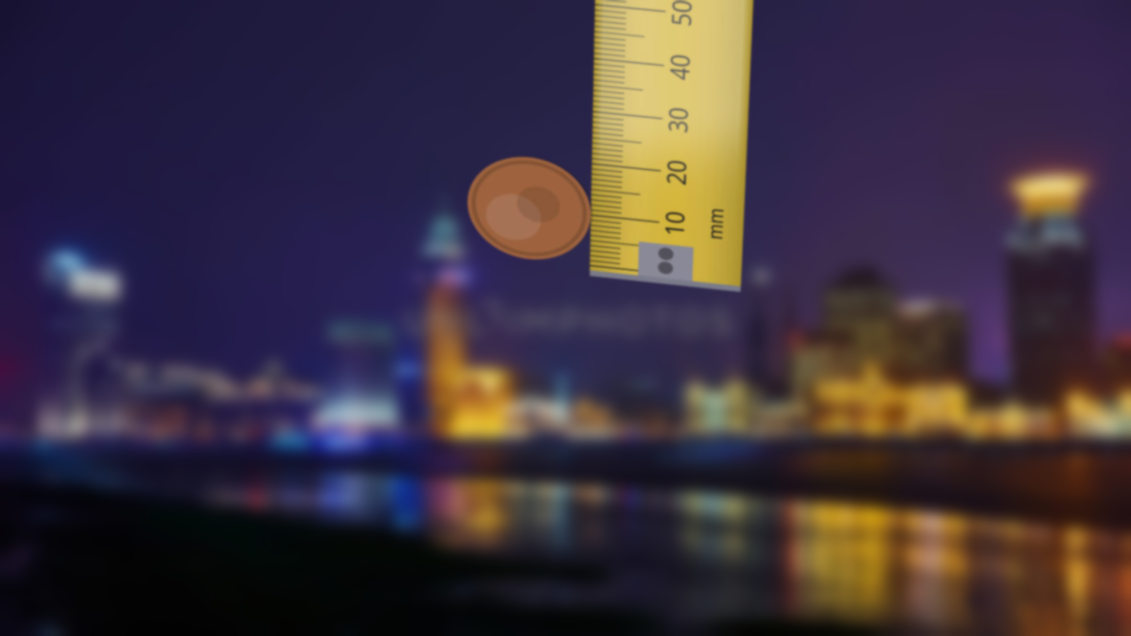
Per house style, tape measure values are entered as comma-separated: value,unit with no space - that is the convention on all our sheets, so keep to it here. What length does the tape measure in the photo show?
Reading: 20,mm
